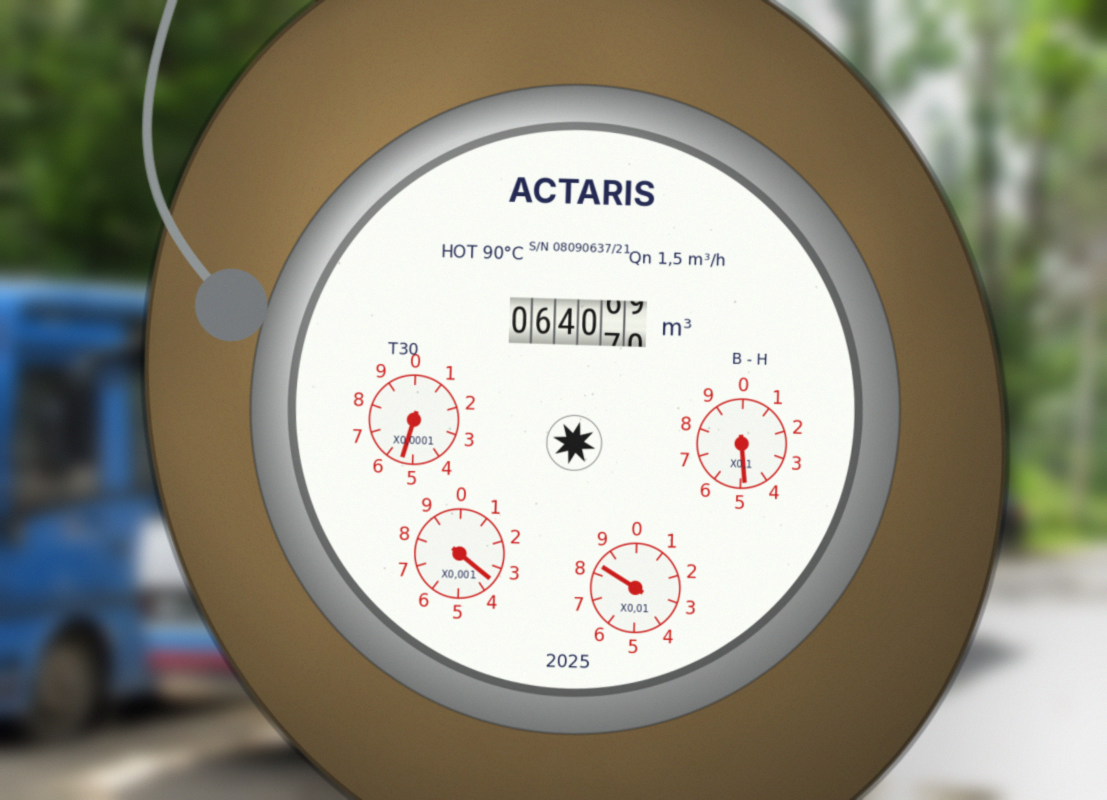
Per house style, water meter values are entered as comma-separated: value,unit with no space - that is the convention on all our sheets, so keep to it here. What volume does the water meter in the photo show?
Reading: 64069.4835,m³
